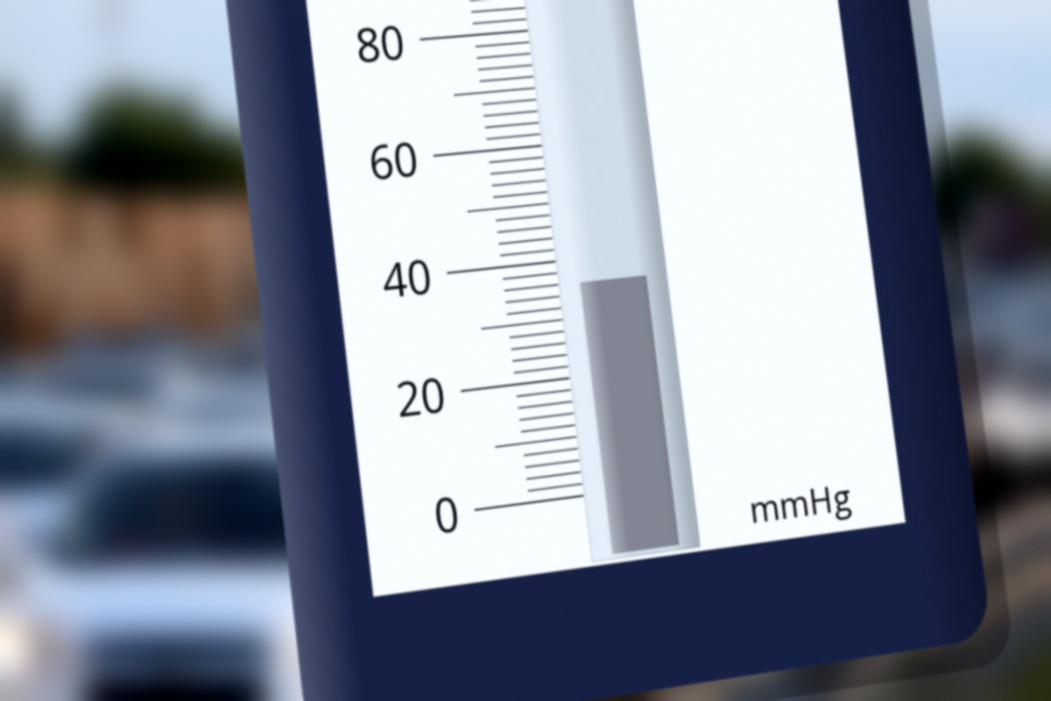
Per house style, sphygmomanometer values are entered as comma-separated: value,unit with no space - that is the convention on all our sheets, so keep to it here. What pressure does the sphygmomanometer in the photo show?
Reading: 36,mmHg
